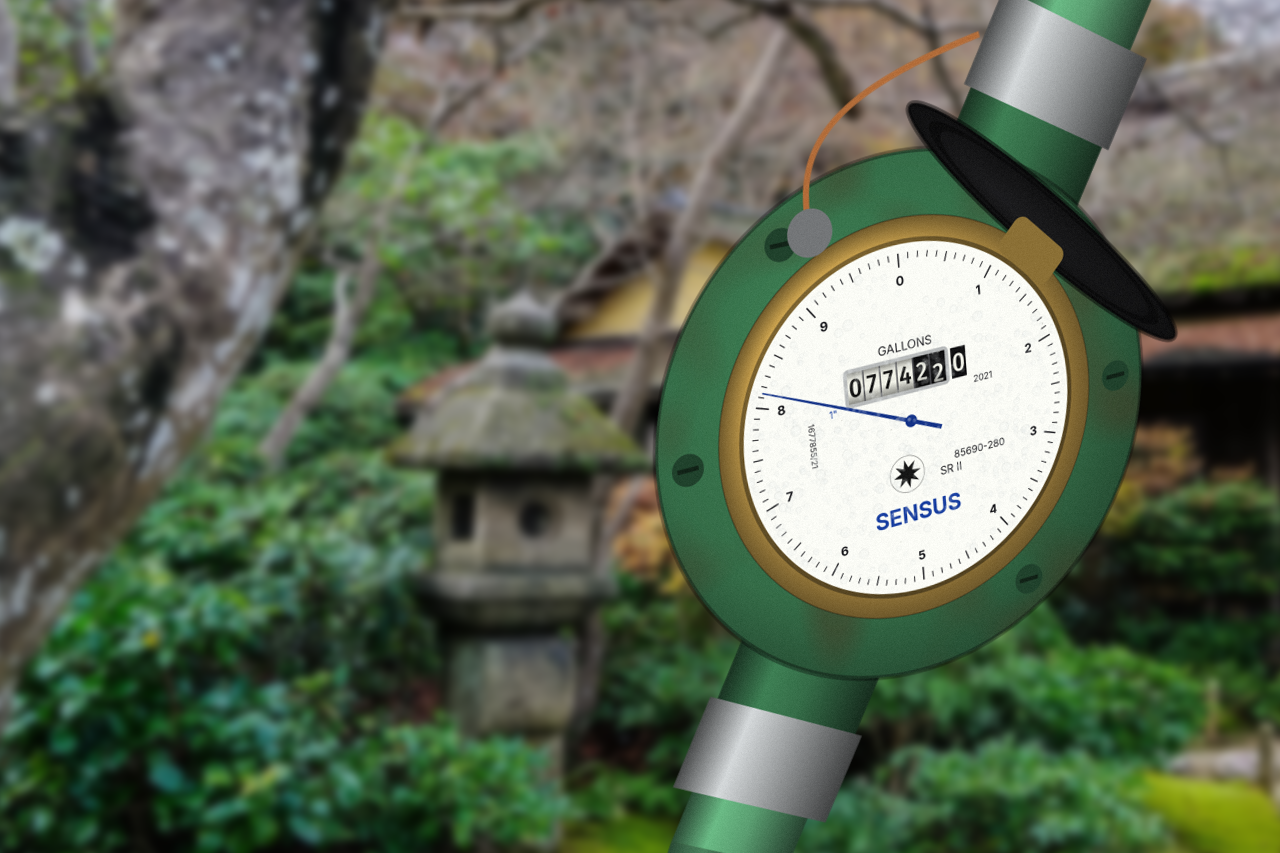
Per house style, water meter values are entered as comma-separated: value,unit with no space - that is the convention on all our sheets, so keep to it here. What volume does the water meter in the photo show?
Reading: 774218.1,gal
